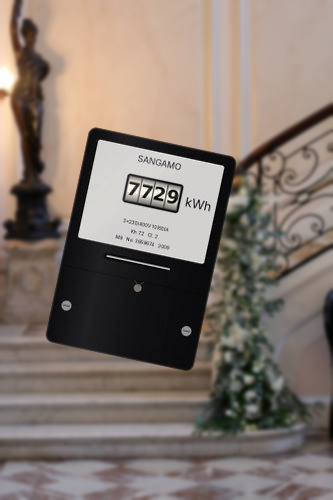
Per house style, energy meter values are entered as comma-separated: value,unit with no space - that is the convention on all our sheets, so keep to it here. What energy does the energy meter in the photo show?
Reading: 7729,kWh
